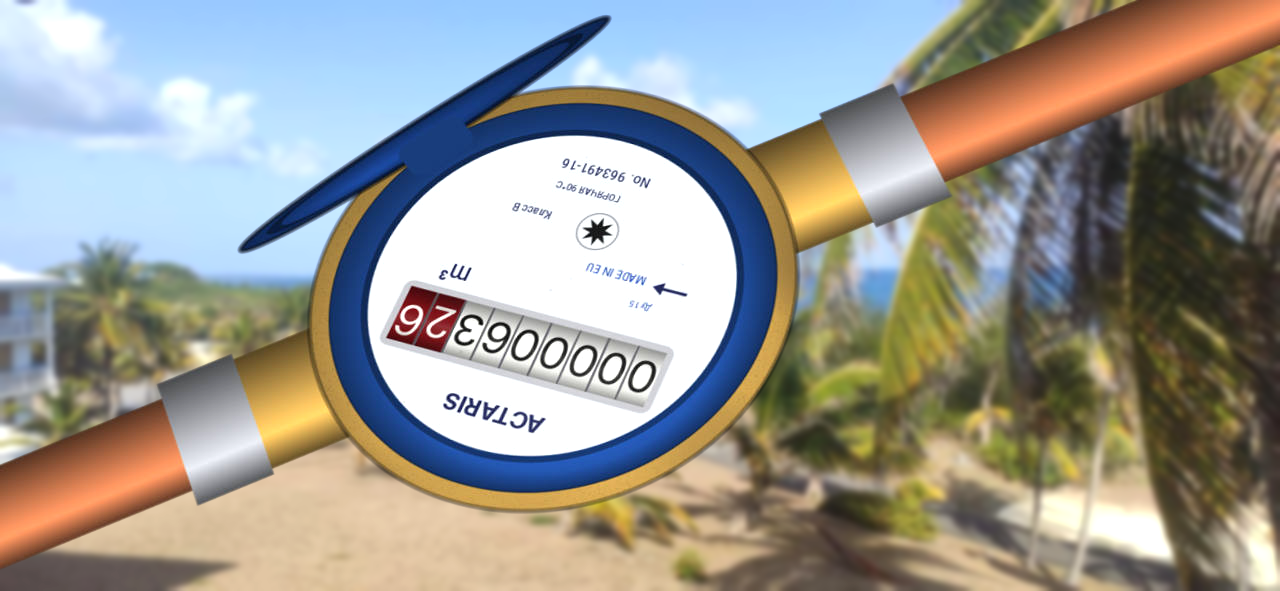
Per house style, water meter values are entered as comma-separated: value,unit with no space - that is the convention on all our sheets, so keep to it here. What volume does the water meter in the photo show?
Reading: 63.26,m³
